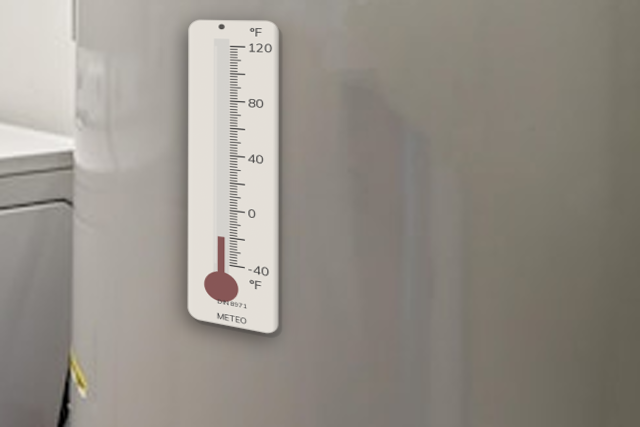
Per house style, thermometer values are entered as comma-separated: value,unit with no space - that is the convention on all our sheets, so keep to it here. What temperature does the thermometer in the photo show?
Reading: -20,°F
